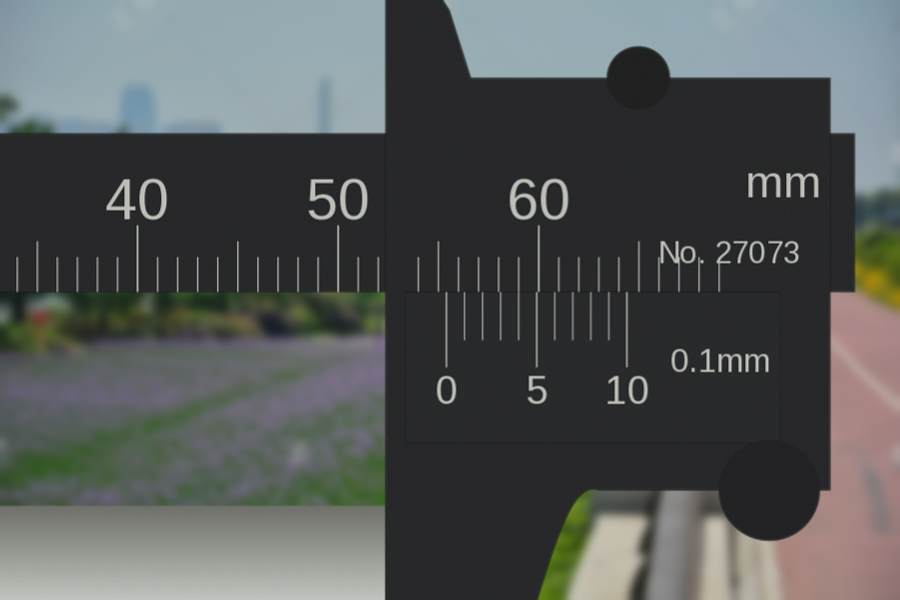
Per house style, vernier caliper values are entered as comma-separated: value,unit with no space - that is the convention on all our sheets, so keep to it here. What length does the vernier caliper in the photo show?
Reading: 55.4,mm
